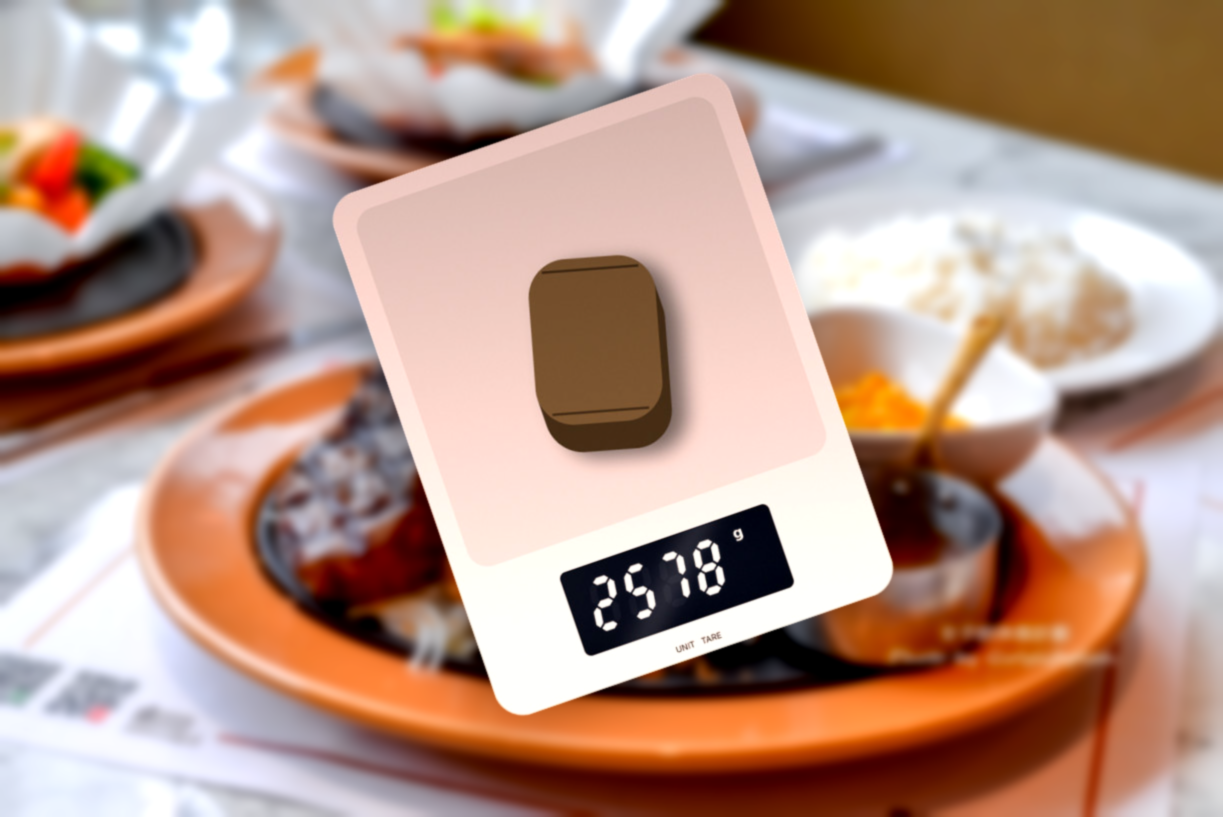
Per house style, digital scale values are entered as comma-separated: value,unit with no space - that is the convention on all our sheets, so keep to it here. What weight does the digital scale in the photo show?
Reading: 2578,g
